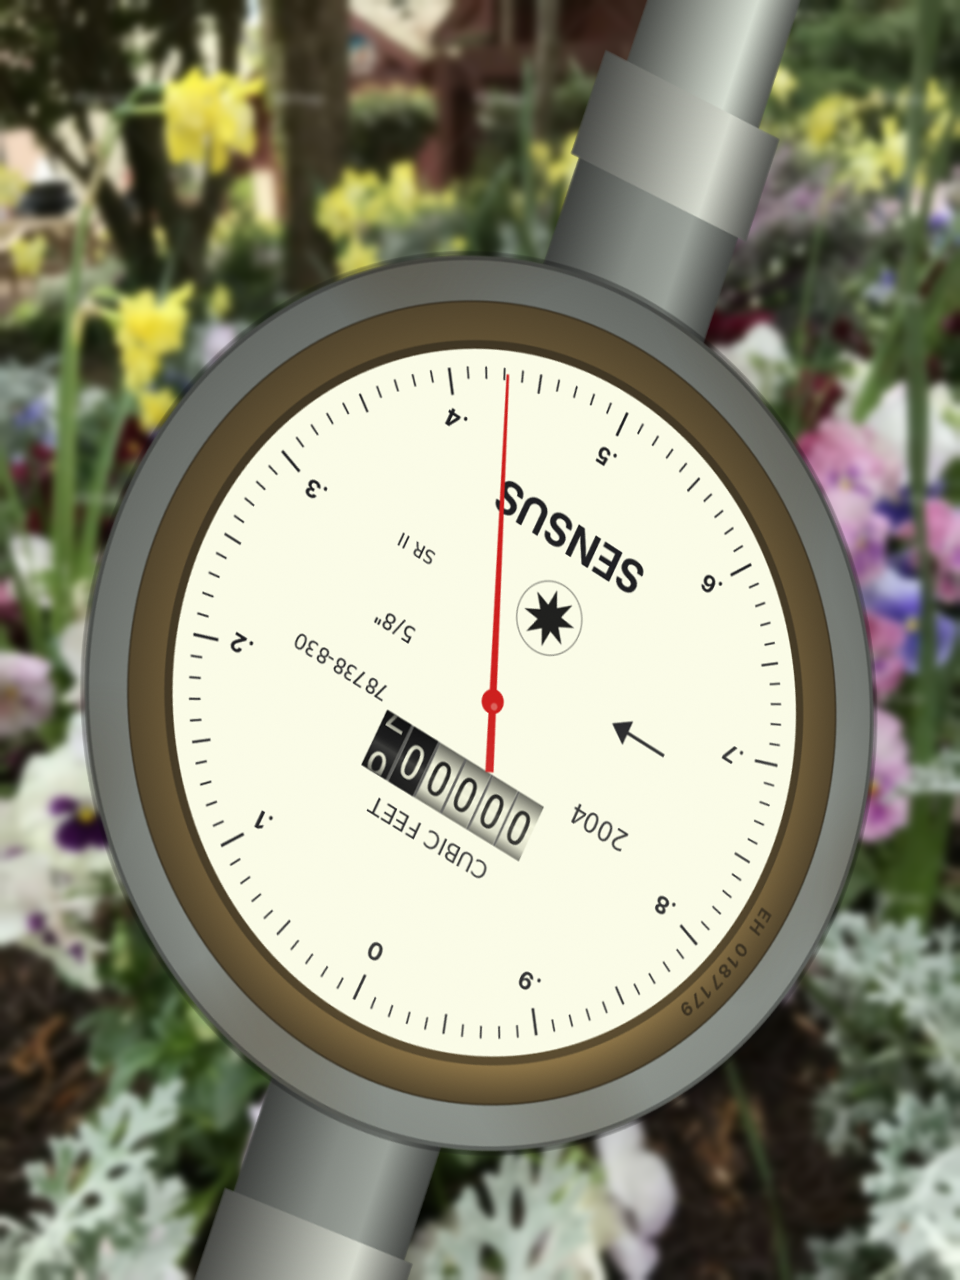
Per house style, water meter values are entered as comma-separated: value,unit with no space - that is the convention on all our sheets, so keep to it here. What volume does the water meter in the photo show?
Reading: 6.43,ft³
